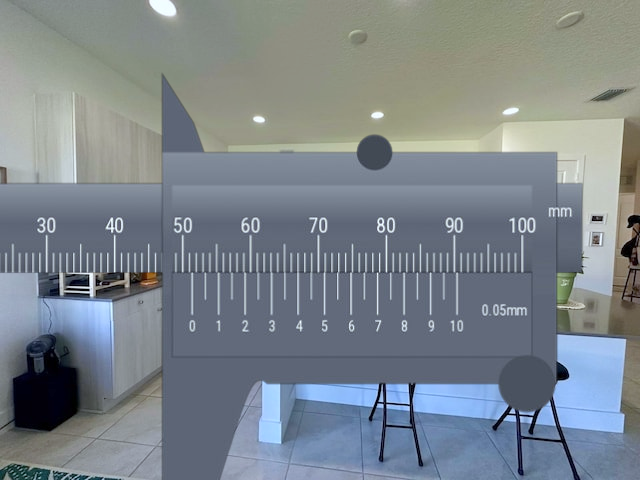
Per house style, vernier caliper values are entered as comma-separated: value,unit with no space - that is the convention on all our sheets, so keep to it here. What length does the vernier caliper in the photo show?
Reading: 51.4,mm
